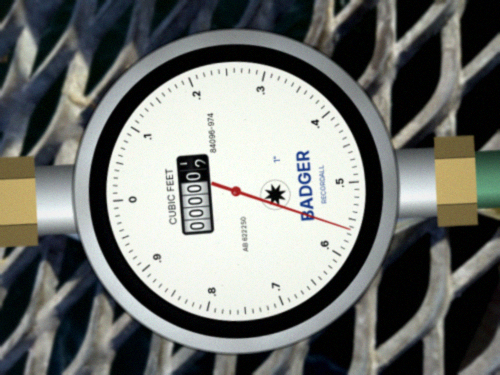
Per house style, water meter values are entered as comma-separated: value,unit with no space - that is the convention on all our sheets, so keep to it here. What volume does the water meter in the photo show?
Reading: 1.56,ft³
